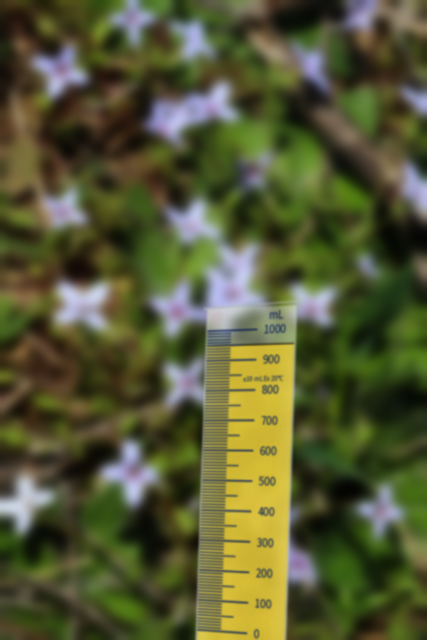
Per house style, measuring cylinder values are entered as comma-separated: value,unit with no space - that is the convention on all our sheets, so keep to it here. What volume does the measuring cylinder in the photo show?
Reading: 950,mL
